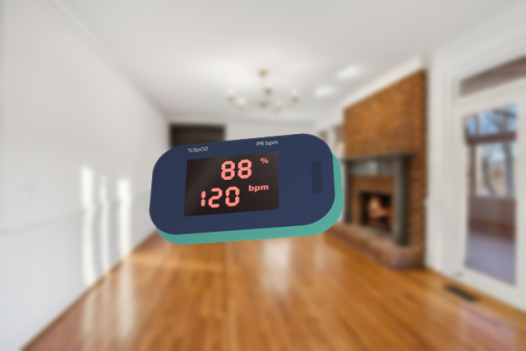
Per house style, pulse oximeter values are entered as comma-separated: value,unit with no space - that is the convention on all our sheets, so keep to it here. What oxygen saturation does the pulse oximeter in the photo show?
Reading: 88,%
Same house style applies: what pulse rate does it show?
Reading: 120,bpm
